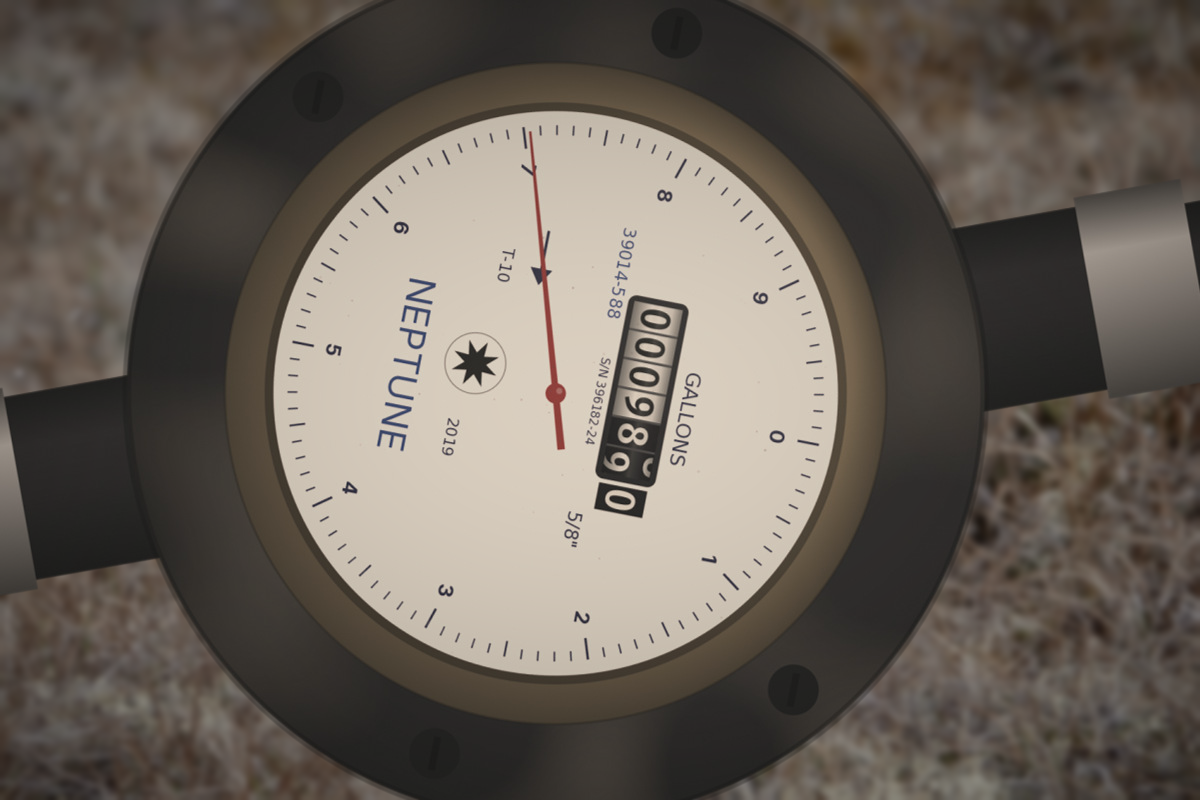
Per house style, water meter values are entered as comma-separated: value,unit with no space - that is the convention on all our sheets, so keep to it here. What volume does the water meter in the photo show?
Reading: 9887.0,gal
